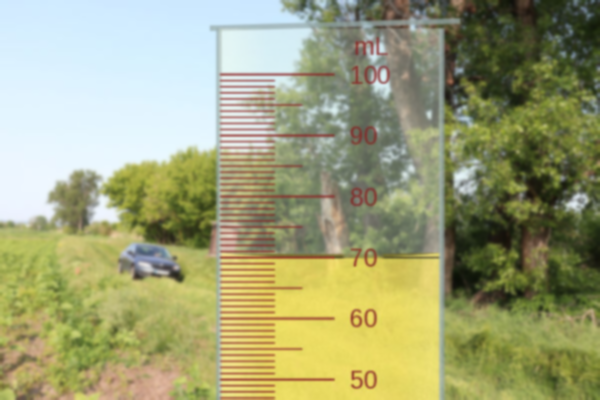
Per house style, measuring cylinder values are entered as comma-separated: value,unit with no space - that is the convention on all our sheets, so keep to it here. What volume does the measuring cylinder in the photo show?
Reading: 70,mL
